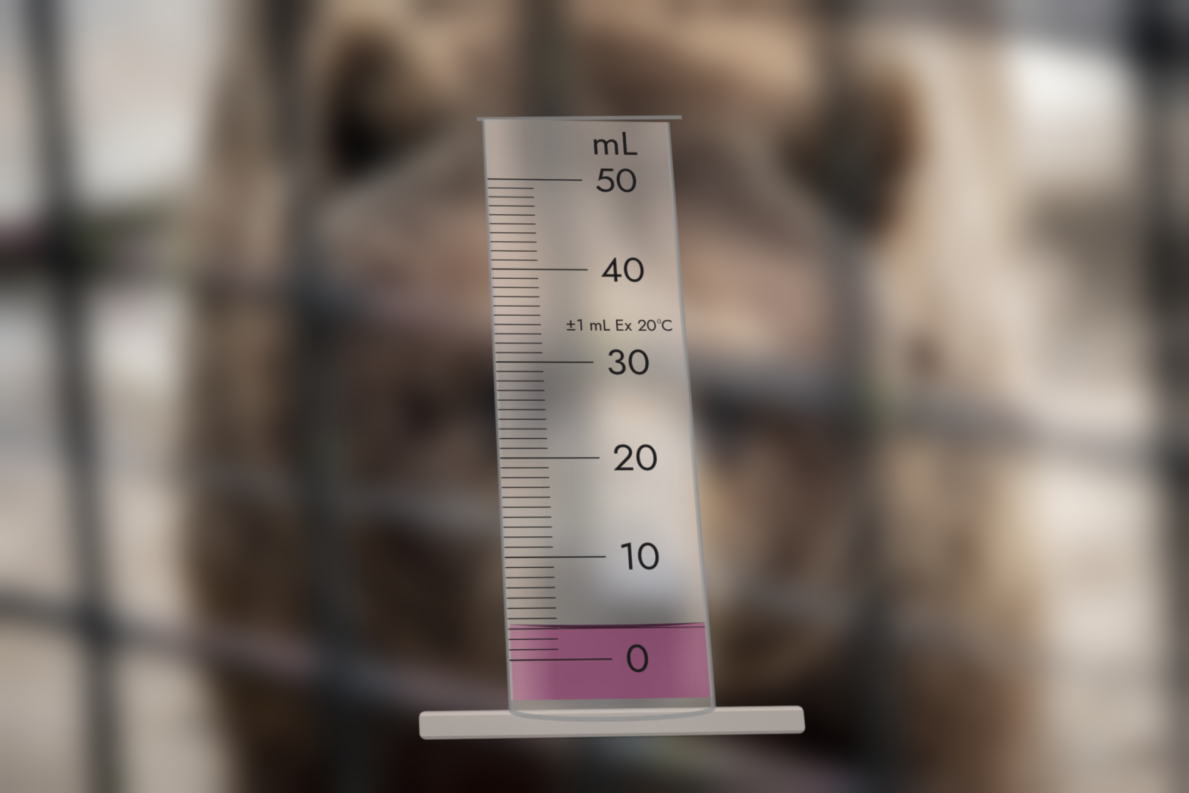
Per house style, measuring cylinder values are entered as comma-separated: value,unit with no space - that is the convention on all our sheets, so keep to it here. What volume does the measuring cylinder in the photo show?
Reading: 3,mL
